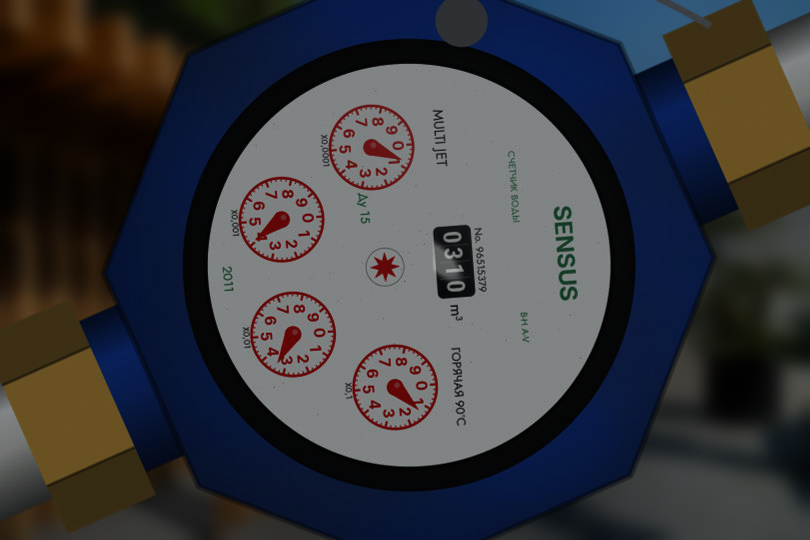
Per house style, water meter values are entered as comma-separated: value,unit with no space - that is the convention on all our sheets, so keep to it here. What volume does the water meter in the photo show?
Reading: 310.1340,m³
